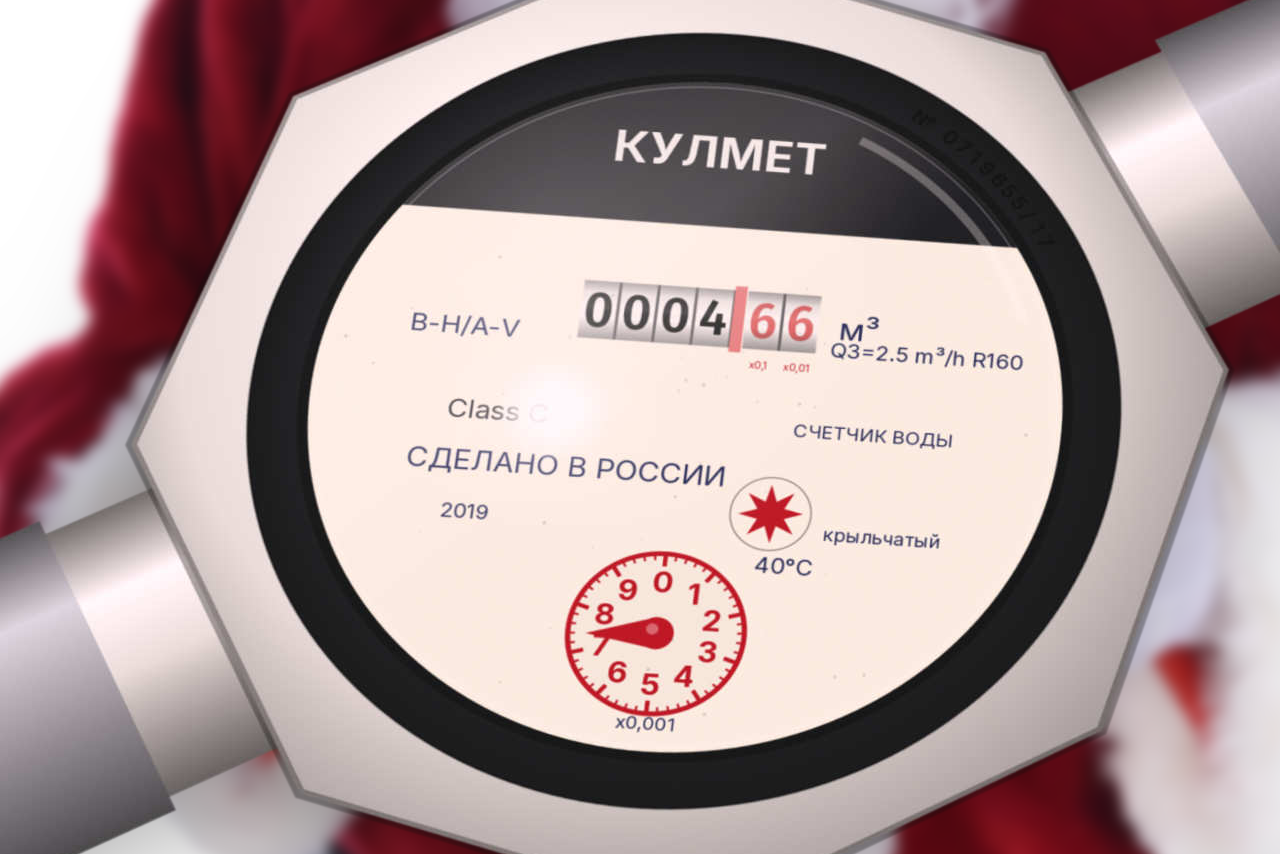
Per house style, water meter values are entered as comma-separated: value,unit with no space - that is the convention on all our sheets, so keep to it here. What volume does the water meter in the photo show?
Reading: 4.667,m³
